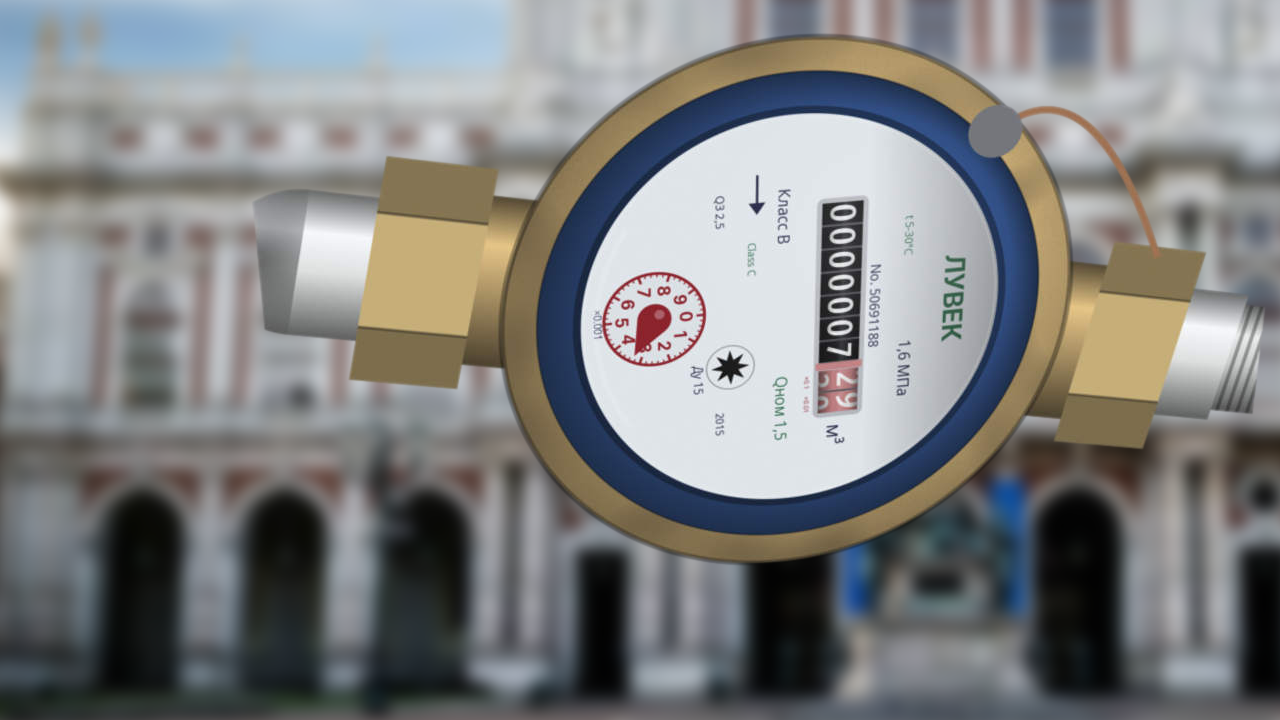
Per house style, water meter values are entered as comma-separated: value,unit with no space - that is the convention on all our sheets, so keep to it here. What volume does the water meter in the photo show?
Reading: 7.293,m³
